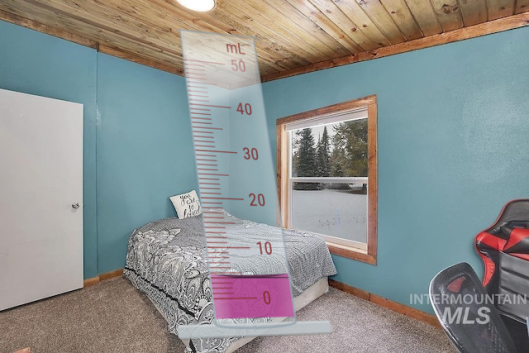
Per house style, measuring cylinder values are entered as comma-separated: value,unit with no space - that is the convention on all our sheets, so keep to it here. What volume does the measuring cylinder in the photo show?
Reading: 4,mL
